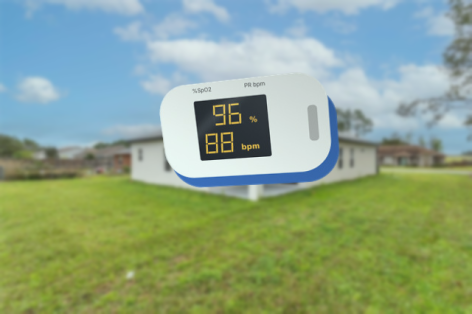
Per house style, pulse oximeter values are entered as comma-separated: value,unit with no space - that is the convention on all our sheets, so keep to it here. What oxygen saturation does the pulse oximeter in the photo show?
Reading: 96,%
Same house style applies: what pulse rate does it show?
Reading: 88,bpm
